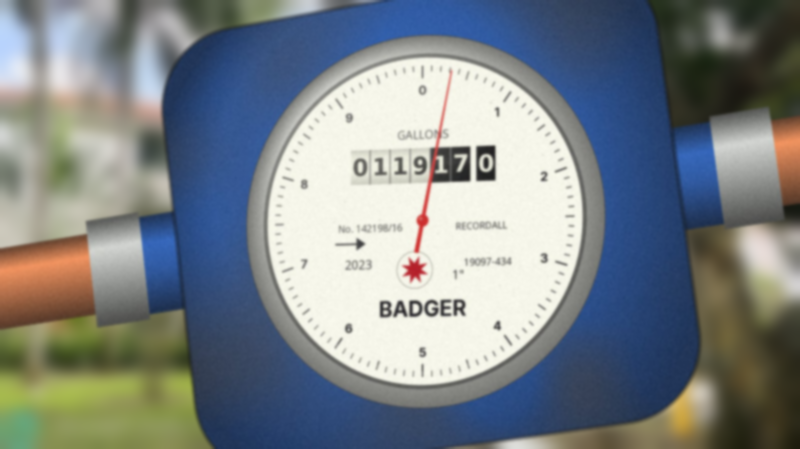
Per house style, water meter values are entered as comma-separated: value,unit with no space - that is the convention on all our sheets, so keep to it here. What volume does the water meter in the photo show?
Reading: 119170.3,gal
